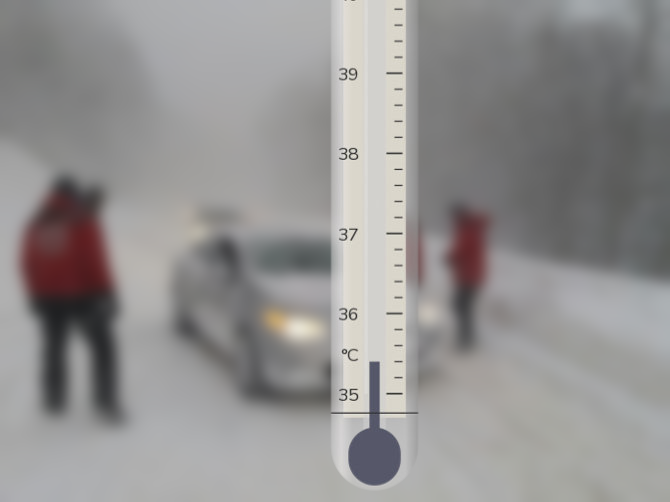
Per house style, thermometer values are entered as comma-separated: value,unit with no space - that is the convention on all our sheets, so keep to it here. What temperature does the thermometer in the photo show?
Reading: 35.4,°C
